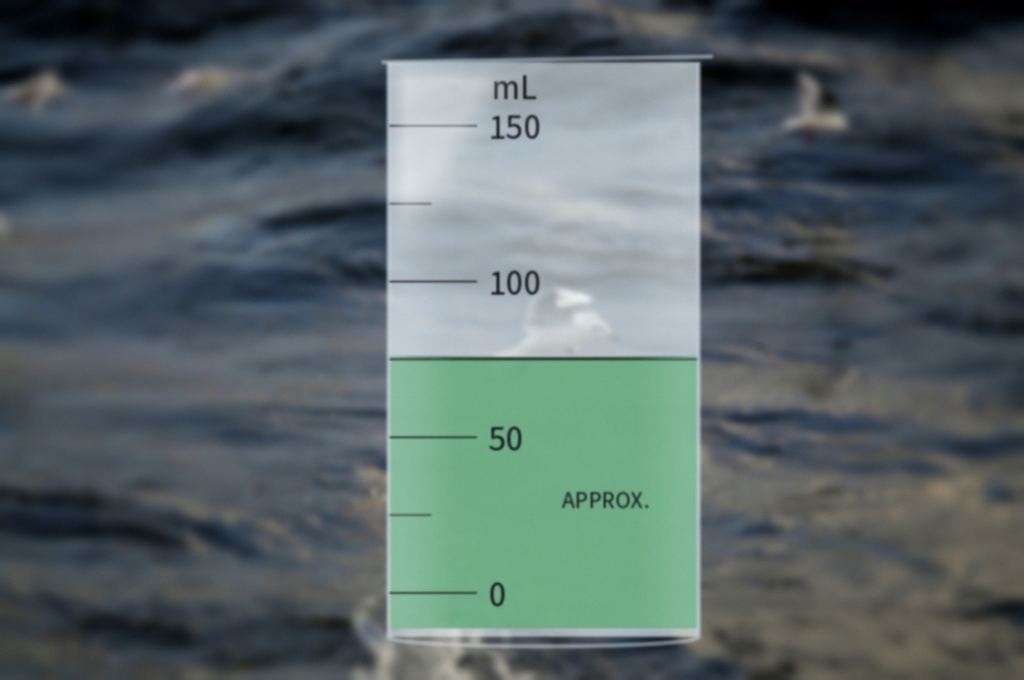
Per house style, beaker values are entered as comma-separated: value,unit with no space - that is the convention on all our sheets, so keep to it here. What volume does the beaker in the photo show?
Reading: 75,mL
